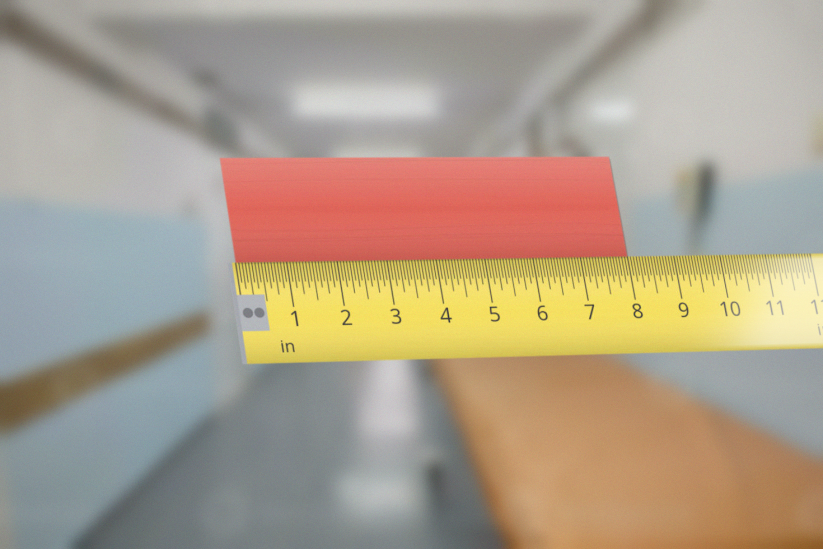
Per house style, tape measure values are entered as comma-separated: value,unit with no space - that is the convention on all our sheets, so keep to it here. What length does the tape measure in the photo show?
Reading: 8,in
